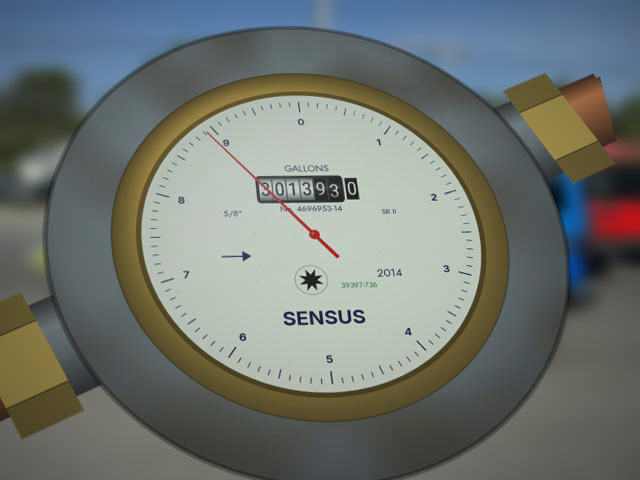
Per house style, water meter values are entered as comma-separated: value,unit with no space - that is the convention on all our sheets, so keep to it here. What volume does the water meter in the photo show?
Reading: 3013928.9,gal
